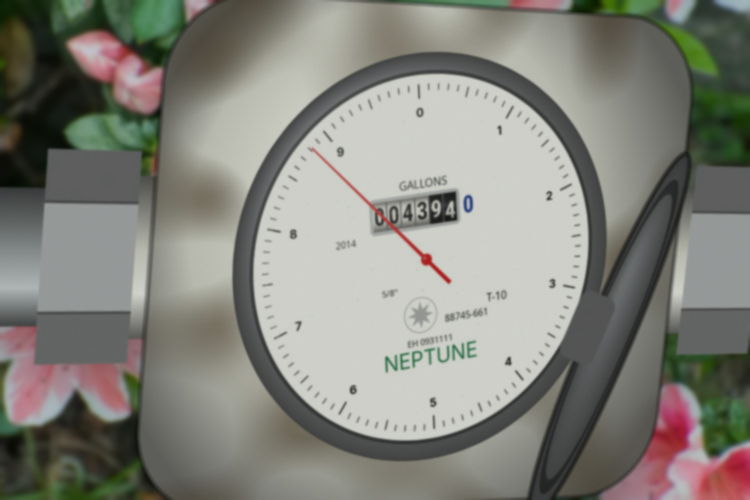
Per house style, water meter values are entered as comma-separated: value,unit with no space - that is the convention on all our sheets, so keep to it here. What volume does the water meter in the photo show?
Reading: 43938.8,gal
